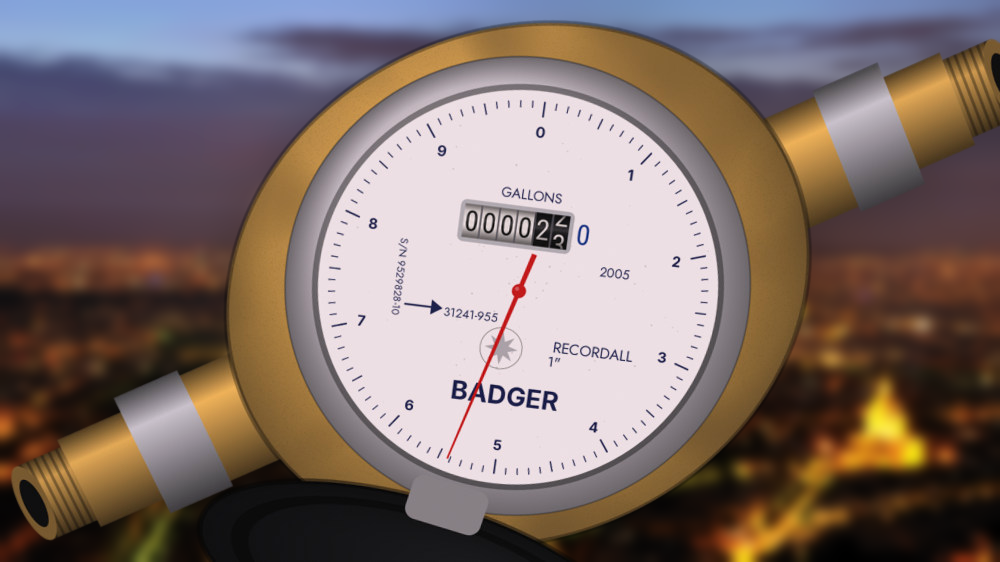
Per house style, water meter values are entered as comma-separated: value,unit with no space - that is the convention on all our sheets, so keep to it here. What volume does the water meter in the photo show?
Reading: 225.4,gal
